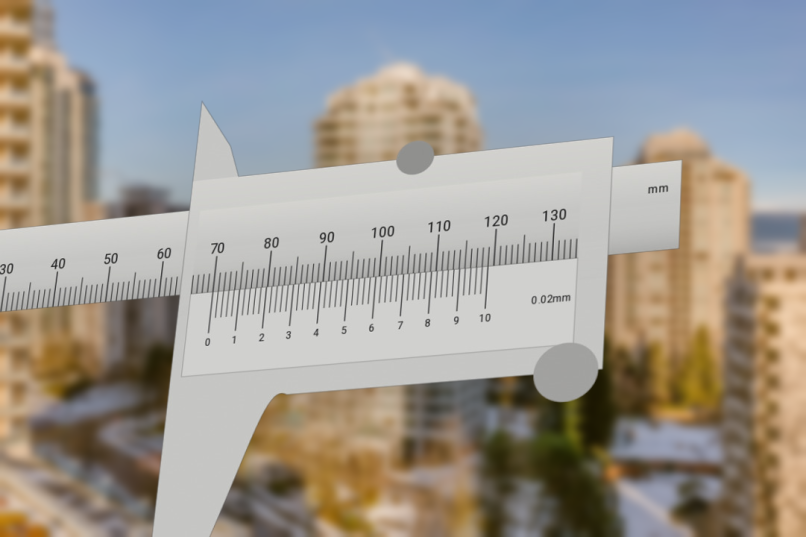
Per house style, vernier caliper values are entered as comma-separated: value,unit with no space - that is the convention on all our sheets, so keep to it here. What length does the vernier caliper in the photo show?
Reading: 70.0,mm
